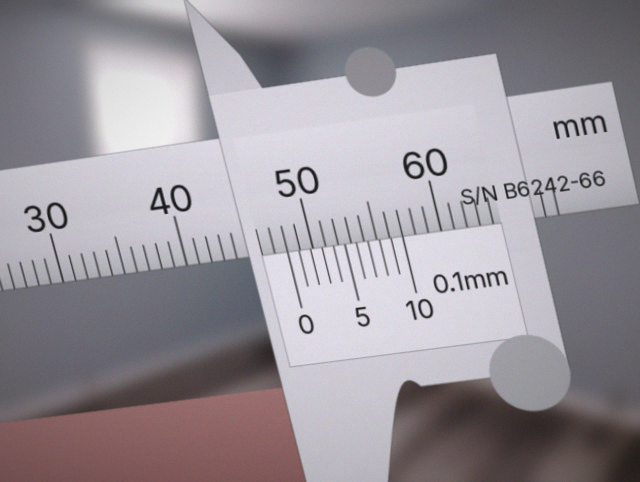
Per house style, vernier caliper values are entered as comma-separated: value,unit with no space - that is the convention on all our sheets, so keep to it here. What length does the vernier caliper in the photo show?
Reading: 48.0,mm
